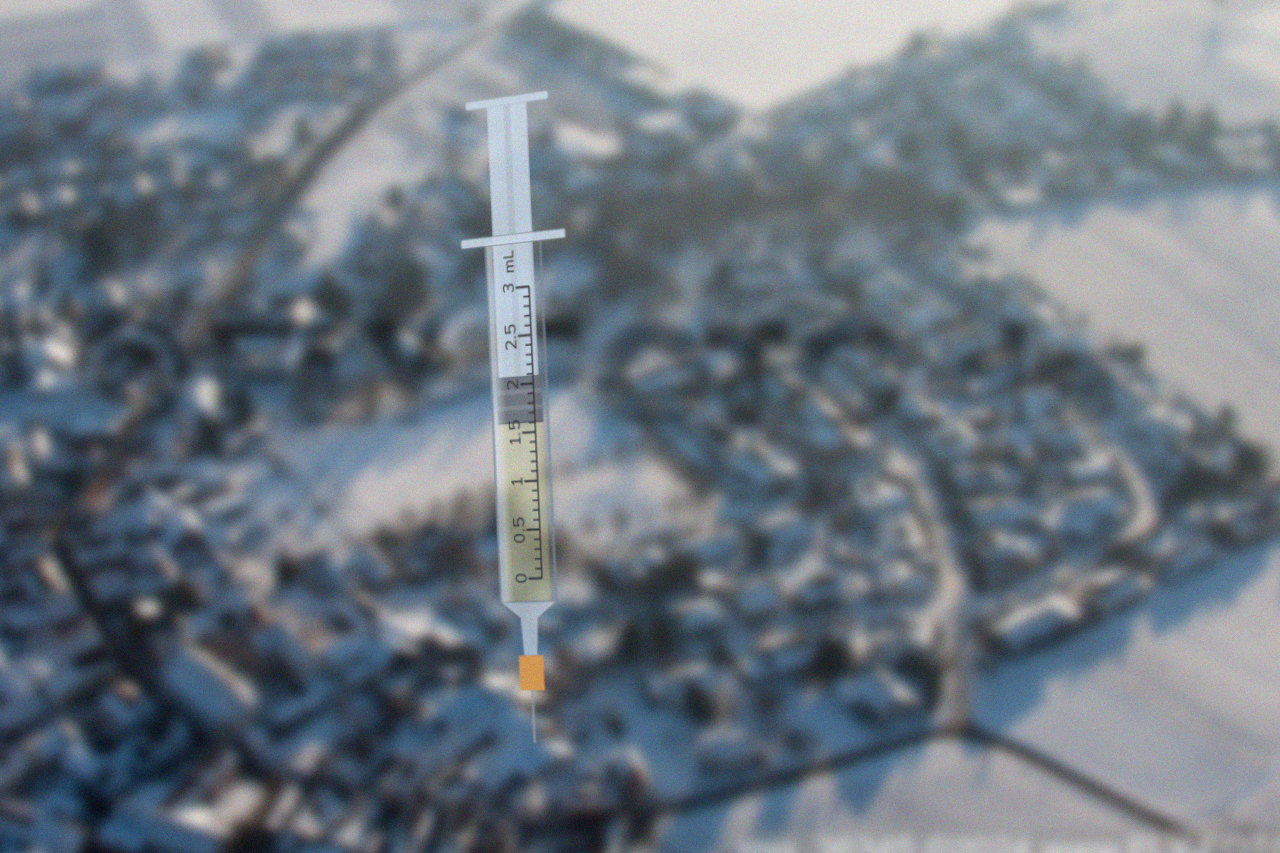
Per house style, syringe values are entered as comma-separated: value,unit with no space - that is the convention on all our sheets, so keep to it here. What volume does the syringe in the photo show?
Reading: 1.6,mL
